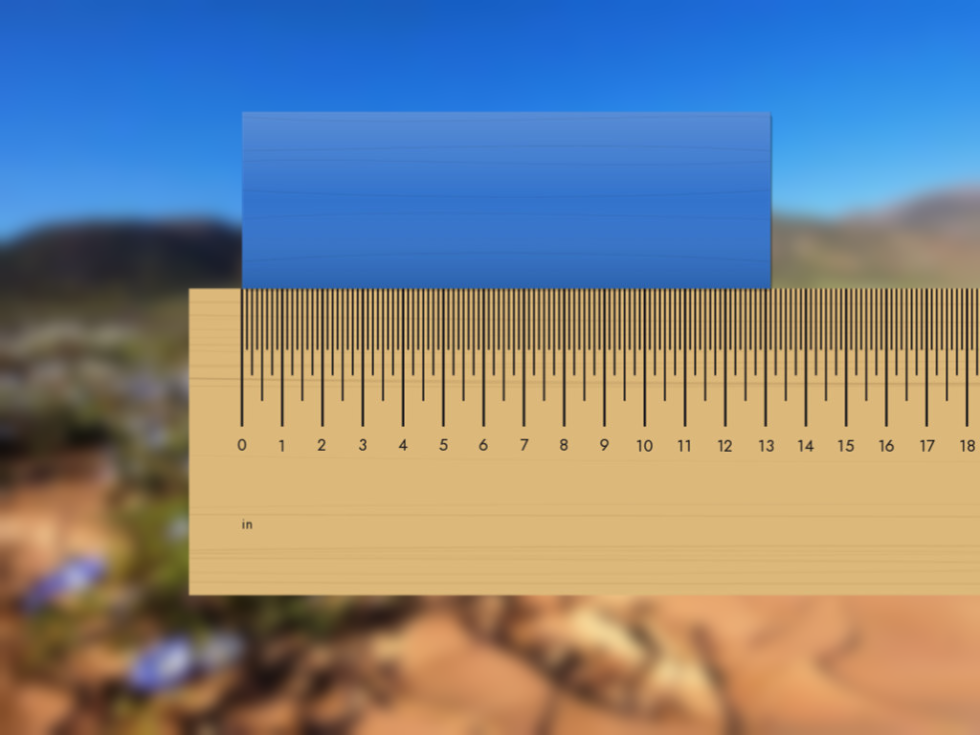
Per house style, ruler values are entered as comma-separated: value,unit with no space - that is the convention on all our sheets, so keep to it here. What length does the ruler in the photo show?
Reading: 13.125,in
